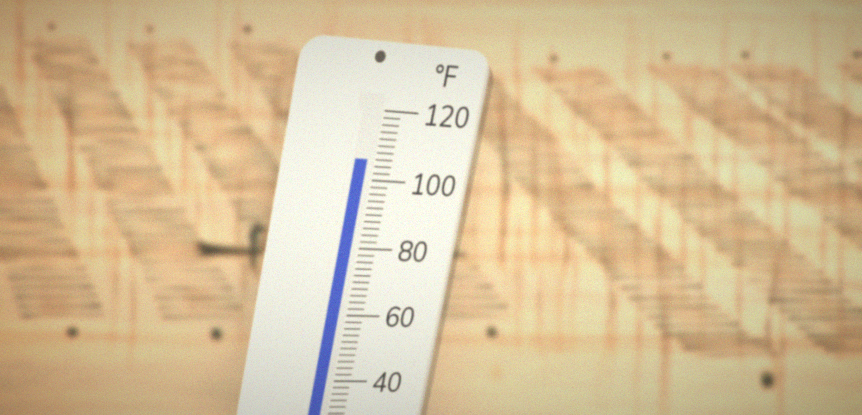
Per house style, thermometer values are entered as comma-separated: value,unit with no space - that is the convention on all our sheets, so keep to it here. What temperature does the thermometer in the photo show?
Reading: 106,°F
